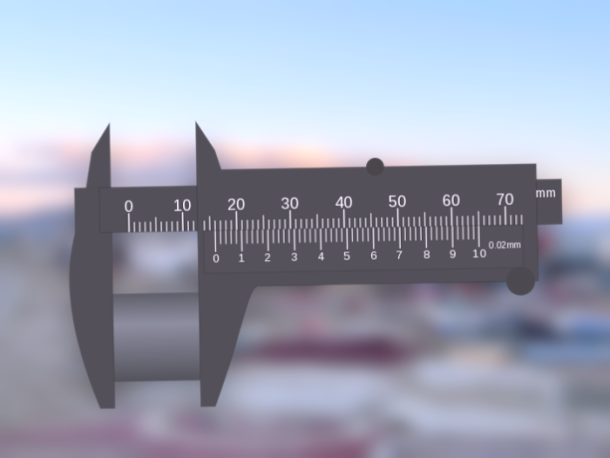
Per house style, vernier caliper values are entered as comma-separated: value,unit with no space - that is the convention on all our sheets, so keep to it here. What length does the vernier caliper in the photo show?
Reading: 16.0,mm
